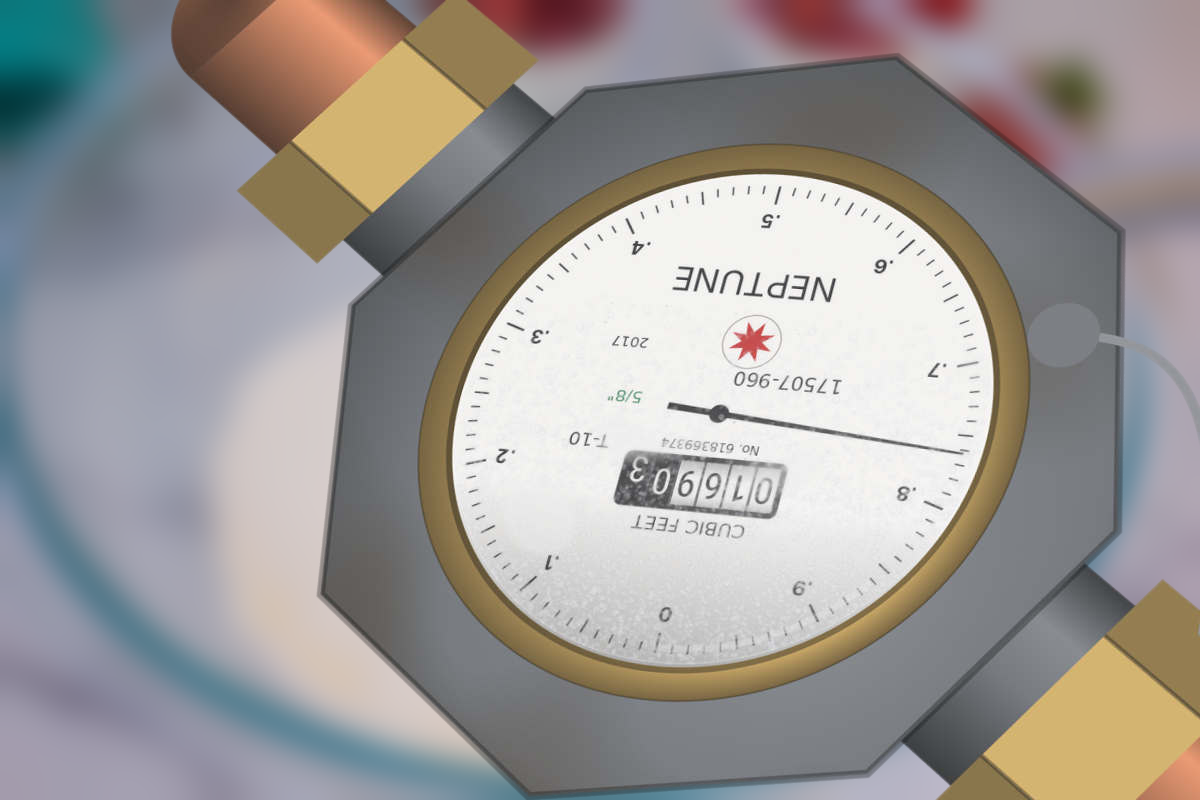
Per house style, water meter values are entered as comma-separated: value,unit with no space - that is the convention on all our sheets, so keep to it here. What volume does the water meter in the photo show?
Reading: 16902.76,ft³
